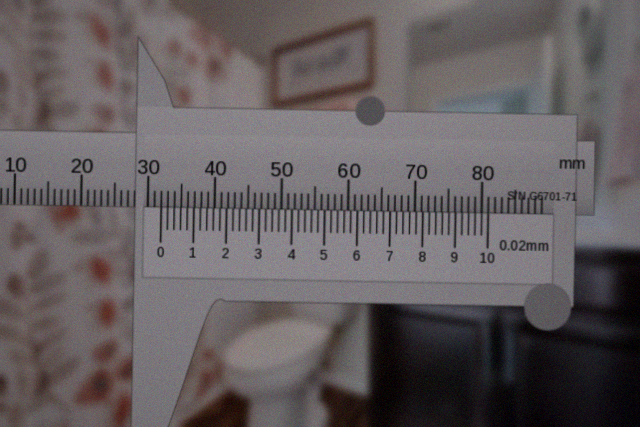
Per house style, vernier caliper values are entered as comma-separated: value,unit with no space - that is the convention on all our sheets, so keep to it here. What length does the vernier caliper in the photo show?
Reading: 32.0,mm
